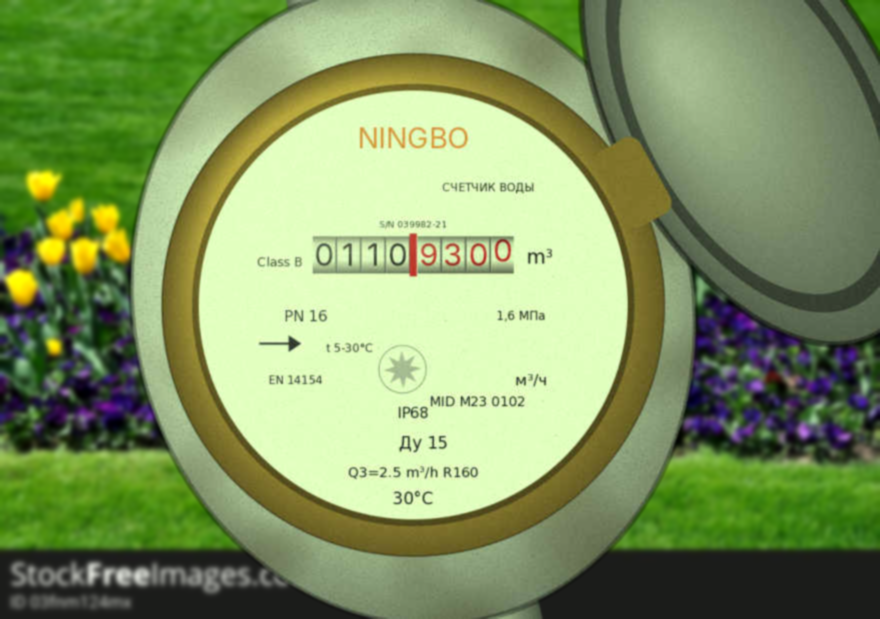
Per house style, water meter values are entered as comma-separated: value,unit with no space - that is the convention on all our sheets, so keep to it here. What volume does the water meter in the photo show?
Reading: 110.9300,m³
